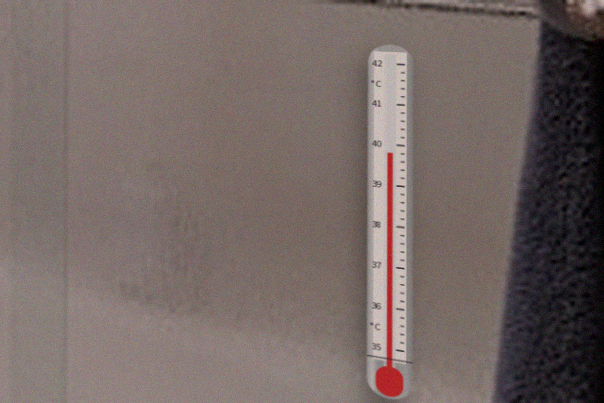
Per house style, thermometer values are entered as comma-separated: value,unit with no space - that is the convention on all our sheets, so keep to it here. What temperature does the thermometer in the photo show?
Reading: 39.8,°C
